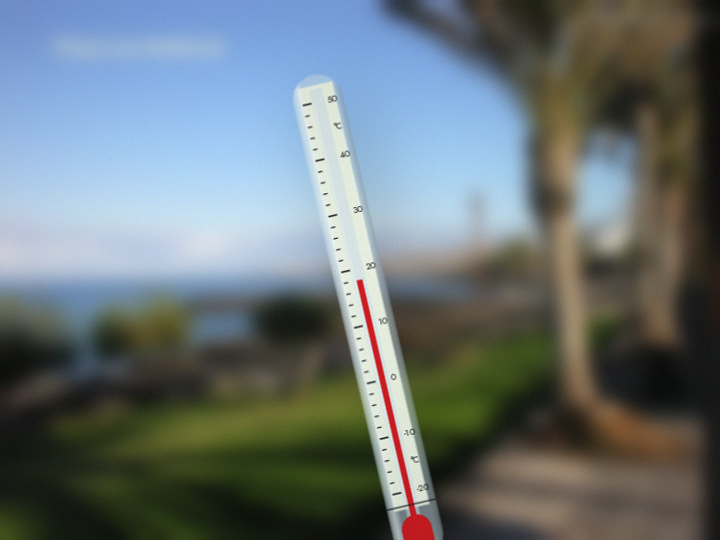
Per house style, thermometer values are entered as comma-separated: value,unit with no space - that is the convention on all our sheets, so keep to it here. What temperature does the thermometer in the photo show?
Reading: 18,°C
